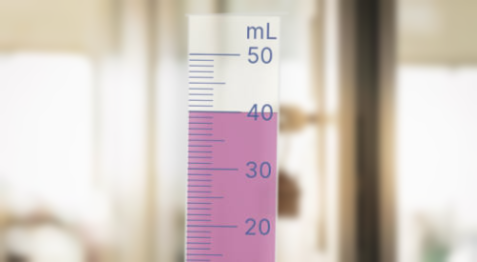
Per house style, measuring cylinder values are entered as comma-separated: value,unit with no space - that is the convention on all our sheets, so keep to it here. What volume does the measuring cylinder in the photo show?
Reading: 40,mL
